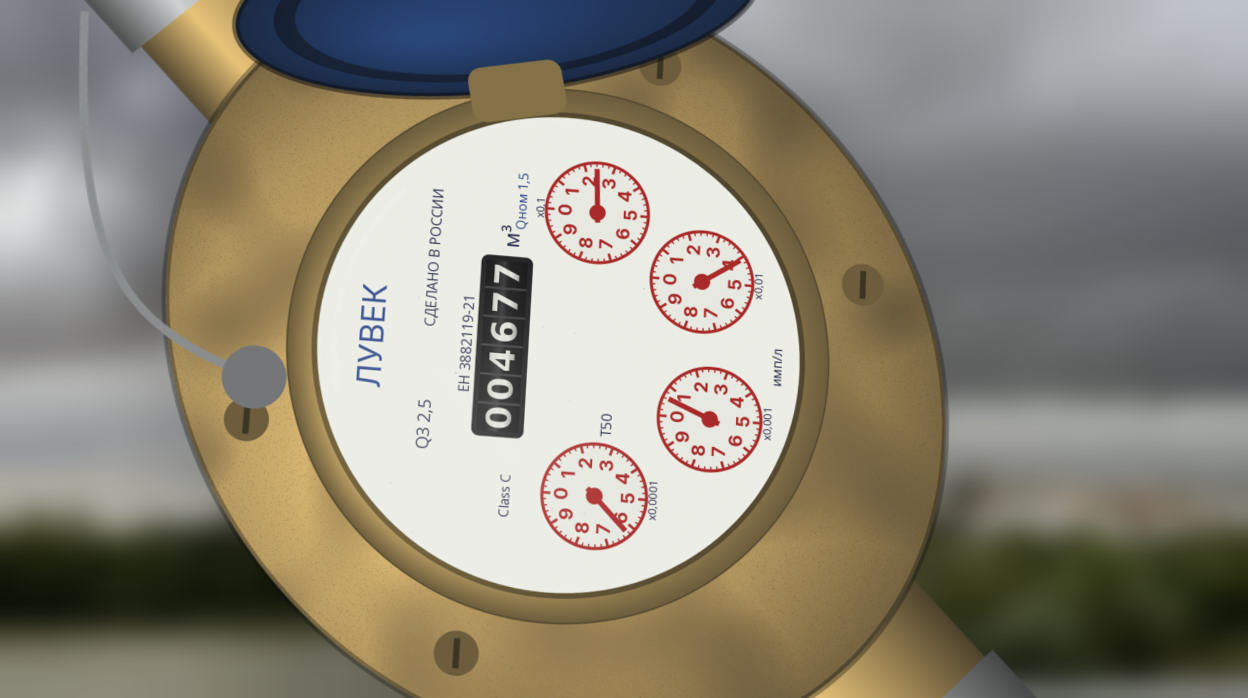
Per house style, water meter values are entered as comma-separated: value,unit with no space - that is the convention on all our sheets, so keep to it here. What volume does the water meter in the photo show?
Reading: 4677.2406,m³
